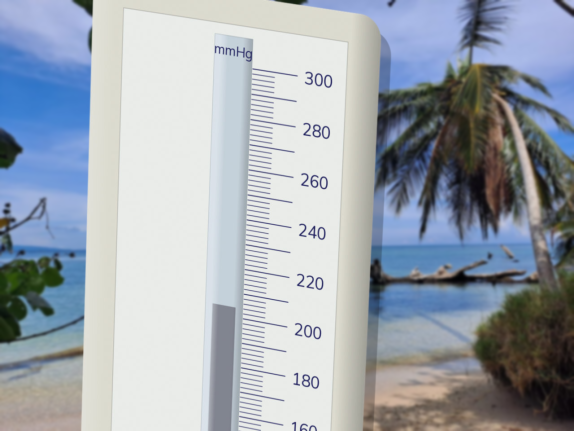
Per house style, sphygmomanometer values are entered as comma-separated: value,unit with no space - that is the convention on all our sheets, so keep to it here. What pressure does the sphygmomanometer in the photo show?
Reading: 204,mmHg
